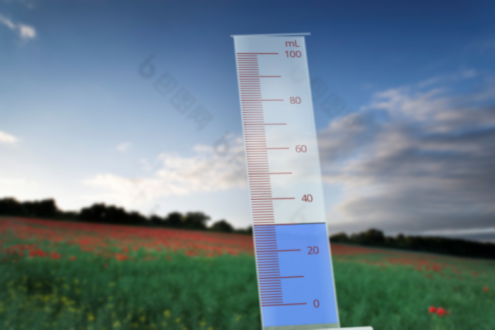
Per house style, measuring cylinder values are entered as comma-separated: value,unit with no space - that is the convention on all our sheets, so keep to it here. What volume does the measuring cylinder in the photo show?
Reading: 30,mL
